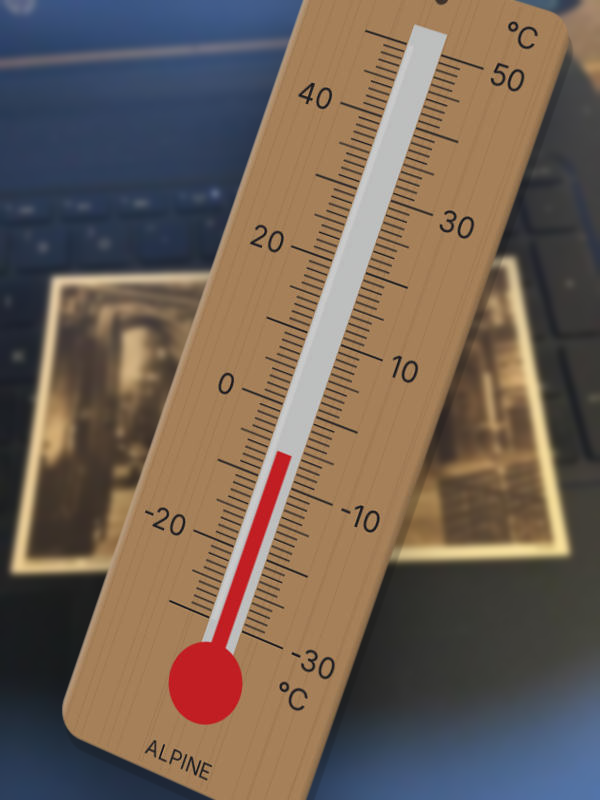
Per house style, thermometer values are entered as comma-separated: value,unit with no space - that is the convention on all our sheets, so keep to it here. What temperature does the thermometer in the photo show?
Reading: -6,°C
